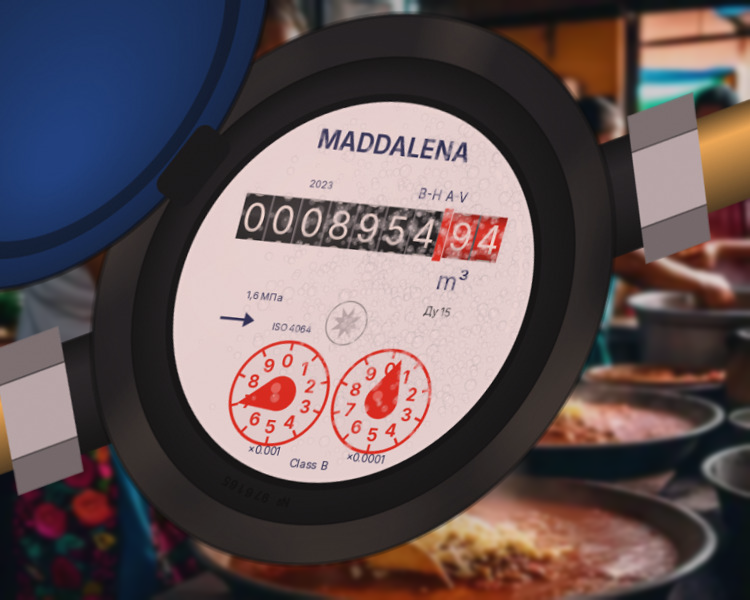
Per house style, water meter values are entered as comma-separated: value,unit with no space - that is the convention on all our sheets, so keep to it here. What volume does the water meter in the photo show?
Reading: 8954.9470,m³
